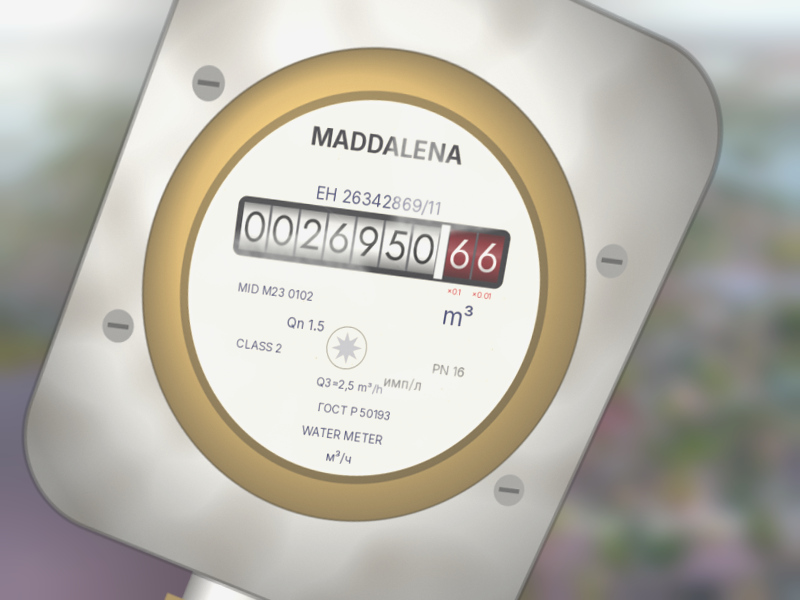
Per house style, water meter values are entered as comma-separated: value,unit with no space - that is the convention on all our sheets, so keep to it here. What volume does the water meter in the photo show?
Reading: 26950.66,m³
